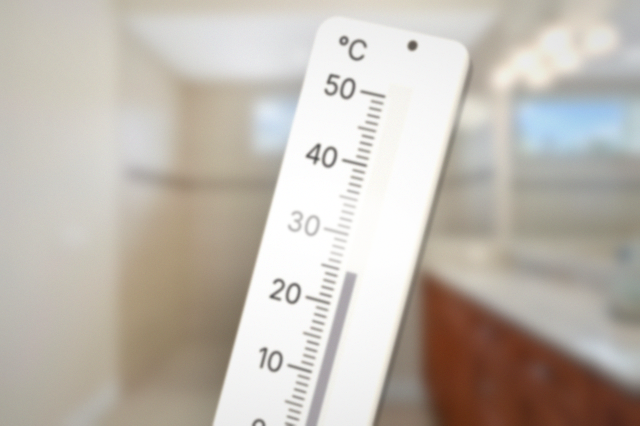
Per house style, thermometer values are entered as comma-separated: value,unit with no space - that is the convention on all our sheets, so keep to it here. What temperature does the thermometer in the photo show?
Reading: 25,°C
